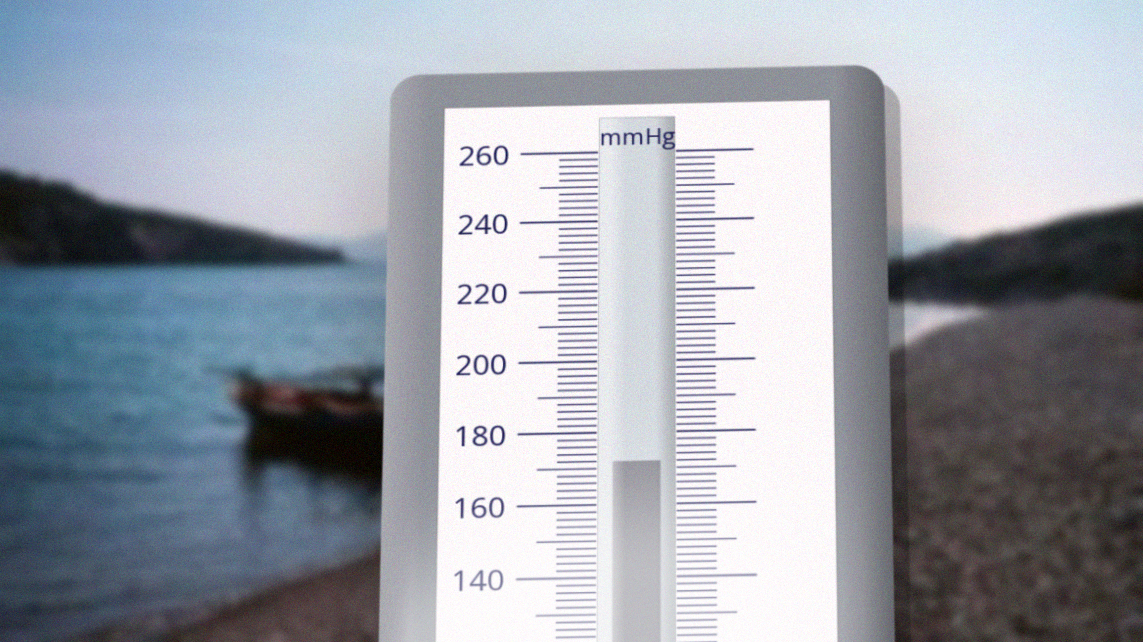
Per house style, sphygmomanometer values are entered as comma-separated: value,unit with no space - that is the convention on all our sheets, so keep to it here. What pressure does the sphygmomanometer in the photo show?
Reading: 172,mmHg
